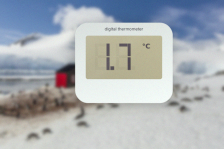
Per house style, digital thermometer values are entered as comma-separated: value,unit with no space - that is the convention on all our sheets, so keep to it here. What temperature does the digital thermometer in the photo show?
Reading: 1.7,°C
